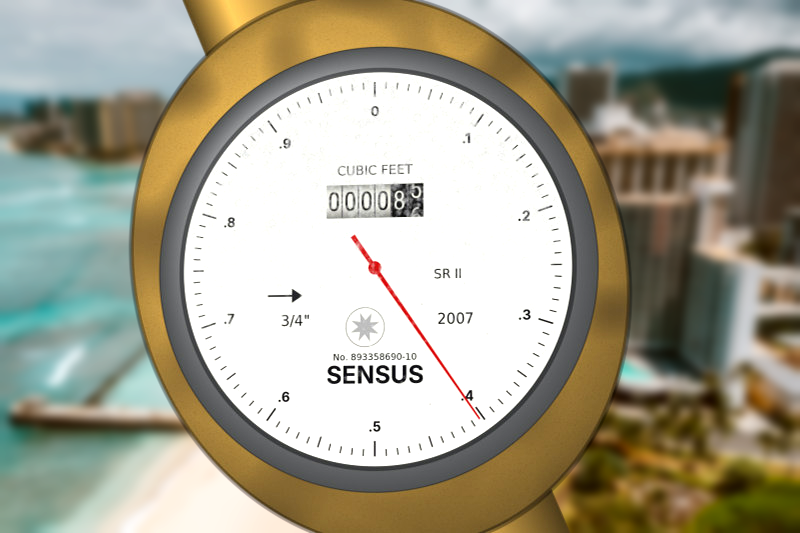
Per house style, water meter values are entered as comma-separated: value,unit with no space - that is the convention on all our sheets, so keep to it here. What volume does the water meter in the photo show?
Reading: 85.40,ft³
